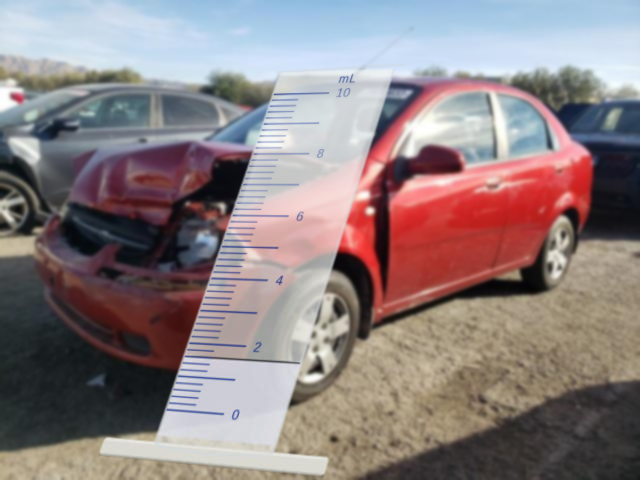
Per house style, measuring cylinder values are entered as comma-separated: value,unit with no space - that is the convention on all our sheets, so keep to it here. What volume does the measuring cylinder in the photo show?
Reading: 1.6,mL
